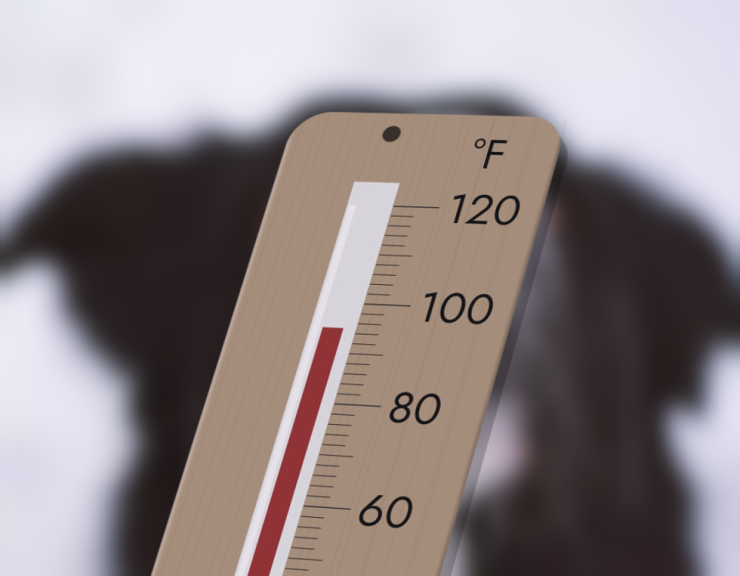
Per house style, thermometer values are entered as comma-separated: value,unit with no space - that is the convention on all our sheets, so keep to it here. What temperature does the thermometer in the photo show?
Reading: 95,°F
